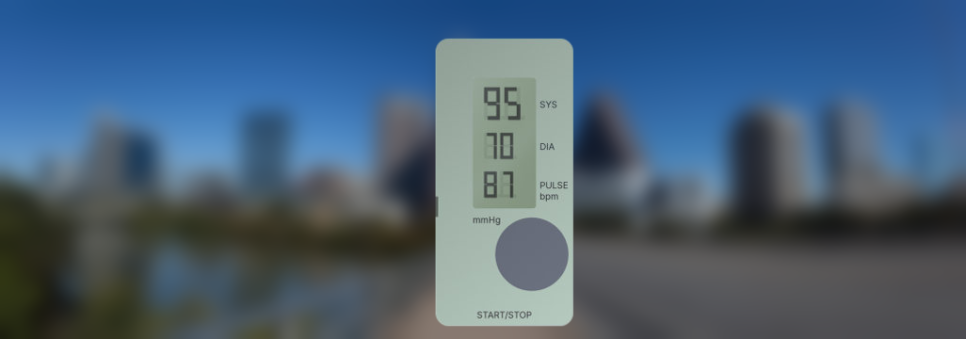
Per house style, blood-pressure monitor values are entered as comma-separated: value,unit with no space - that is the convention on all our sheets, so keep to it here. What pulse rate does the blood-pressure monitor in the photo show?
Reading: 87,bpm
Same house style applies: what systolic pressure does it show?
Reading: 95,mmHg
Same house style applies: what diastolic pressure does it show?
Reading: 70,mmHg
